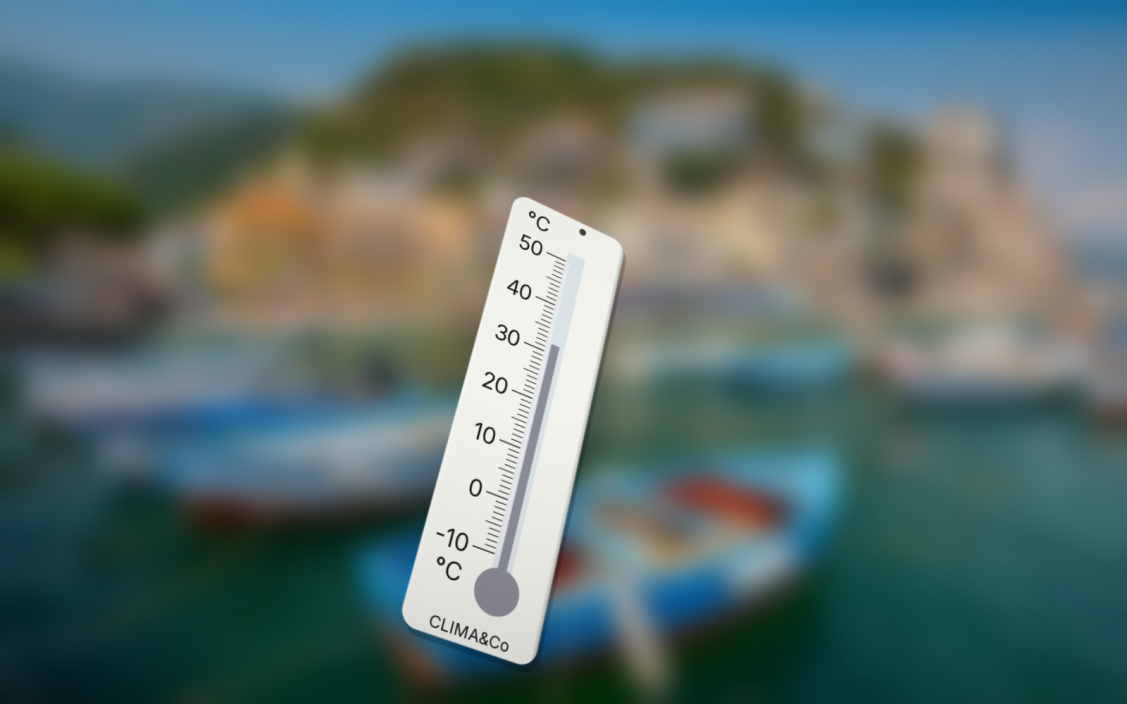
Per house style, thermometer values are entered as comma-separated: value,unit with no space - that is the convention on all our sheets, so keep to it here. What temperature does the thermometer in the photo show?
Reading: 32,°C
